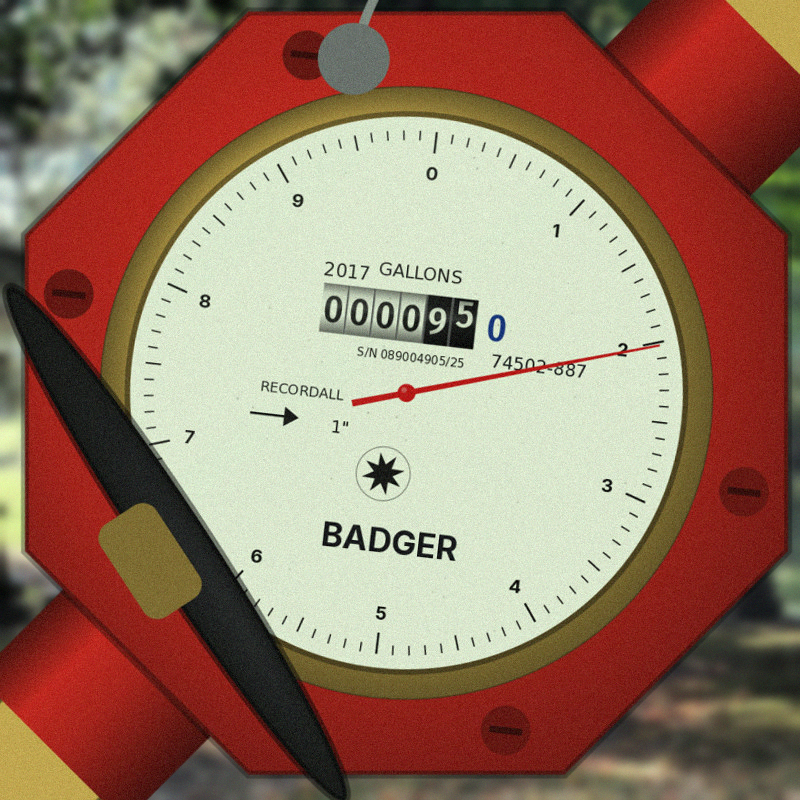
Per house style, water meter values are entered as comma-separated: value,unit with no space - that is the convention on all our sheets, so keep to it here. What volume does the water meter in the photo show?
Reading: 952.0,gal
